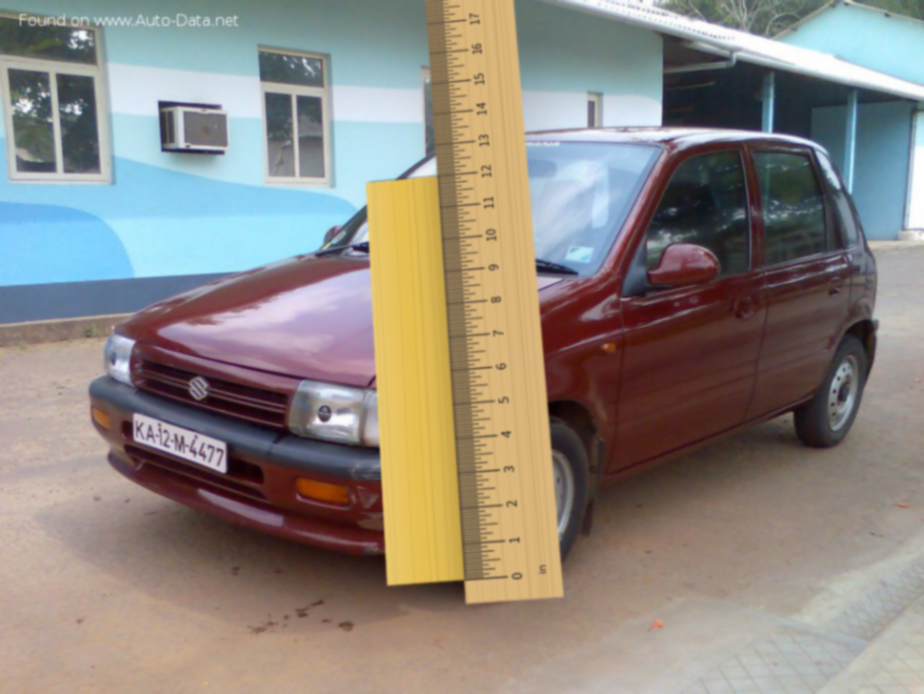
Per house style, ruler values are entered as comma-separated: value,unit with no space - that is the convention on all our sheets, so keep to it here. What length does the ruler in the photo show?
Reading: 12,in
